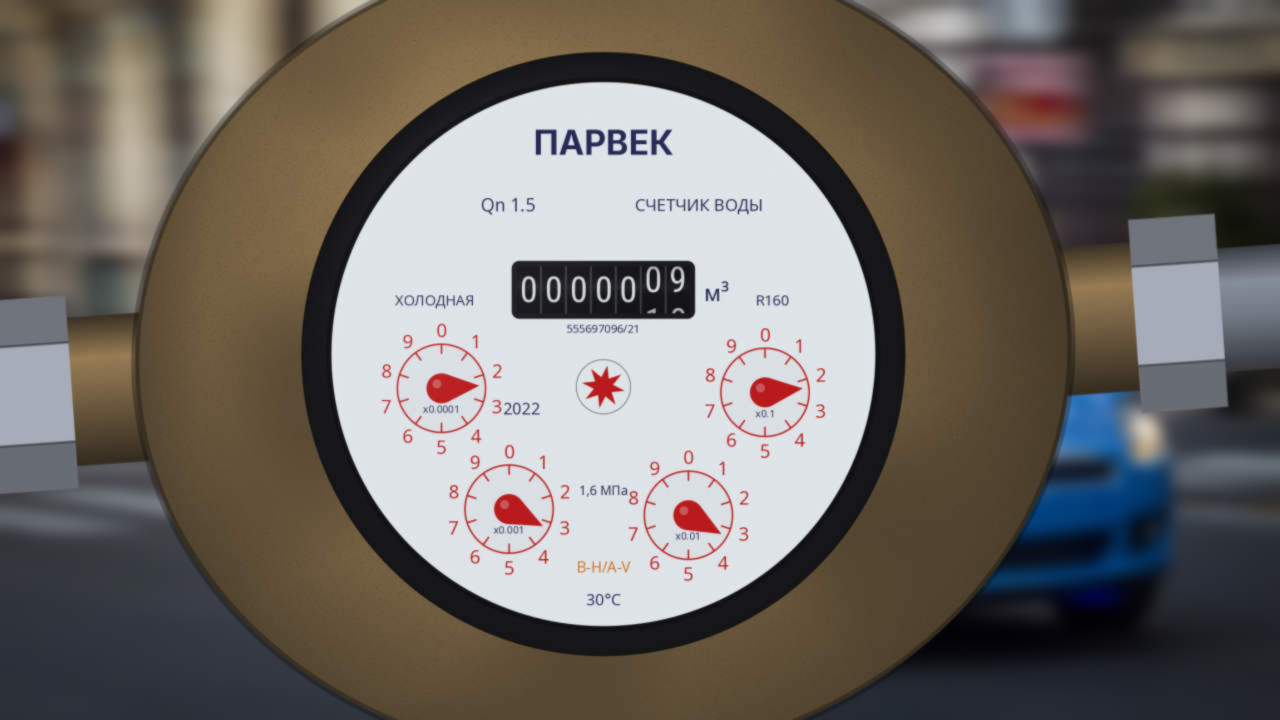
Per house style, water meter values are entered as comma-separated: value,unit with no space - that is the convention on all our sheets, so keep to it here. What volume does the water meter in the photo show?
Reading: 9.2332,m³
